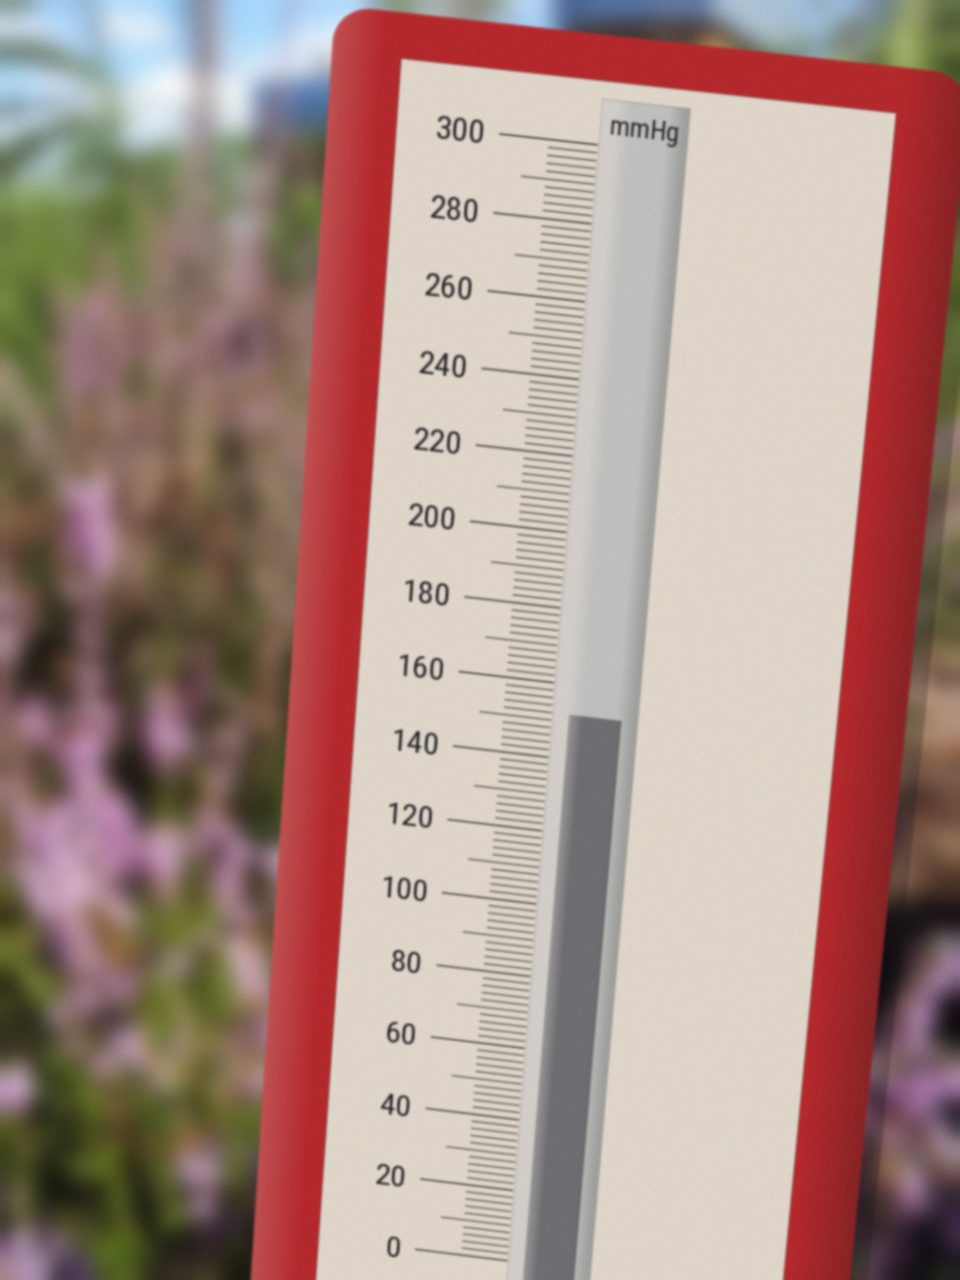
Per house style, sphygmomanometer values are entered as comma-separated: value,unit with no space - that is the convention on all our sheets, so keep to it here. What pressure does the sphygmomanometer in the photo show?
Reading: 152,mmHg
